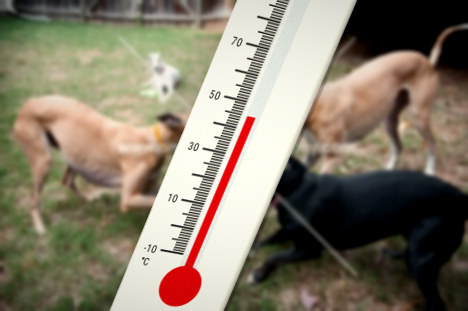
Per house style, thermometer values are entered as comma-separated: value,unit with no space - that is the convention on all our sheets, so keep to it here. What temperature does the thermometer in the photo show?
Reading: 45,°C
